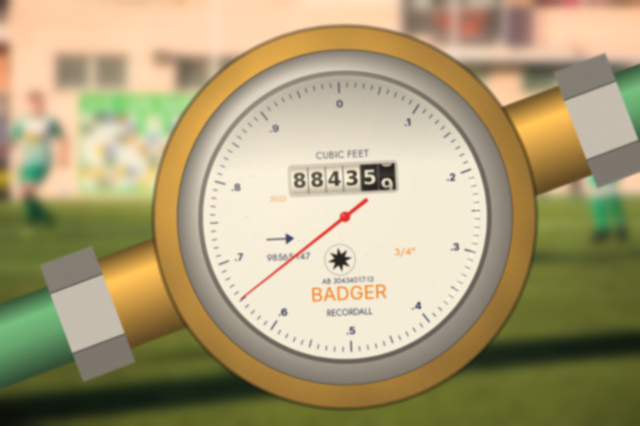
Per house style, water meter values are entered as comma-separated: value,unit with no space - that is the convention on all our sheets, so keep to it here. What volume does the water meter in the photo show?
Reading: 884358.65,ft³
